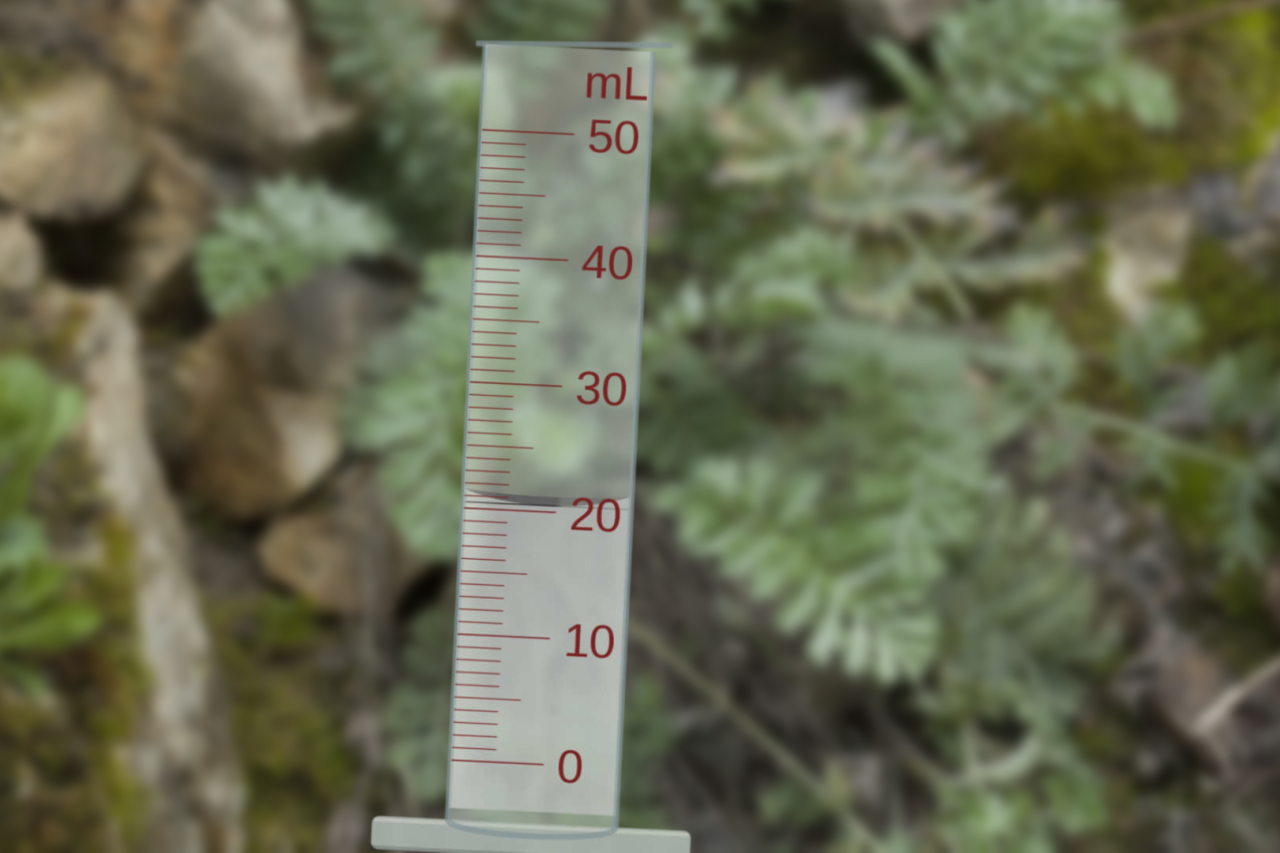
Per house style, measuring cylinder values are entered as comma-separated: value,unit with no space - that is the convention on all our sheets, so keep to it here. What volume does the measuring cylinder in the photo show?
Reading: 20.5,mL
